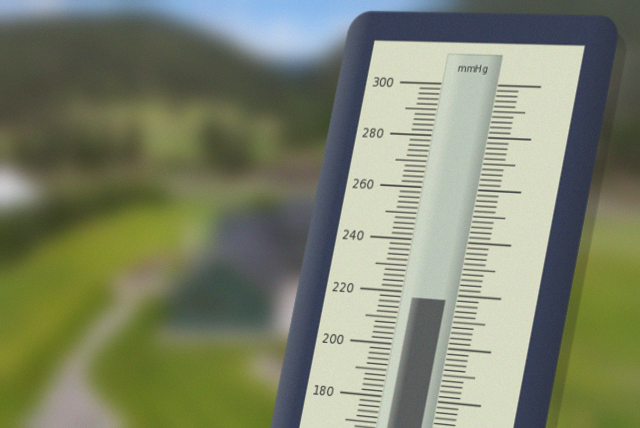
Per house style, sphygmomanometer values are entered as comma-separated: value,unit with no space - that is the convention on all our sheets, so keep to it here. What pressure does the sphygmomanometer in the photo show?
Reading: 218,mmHg
